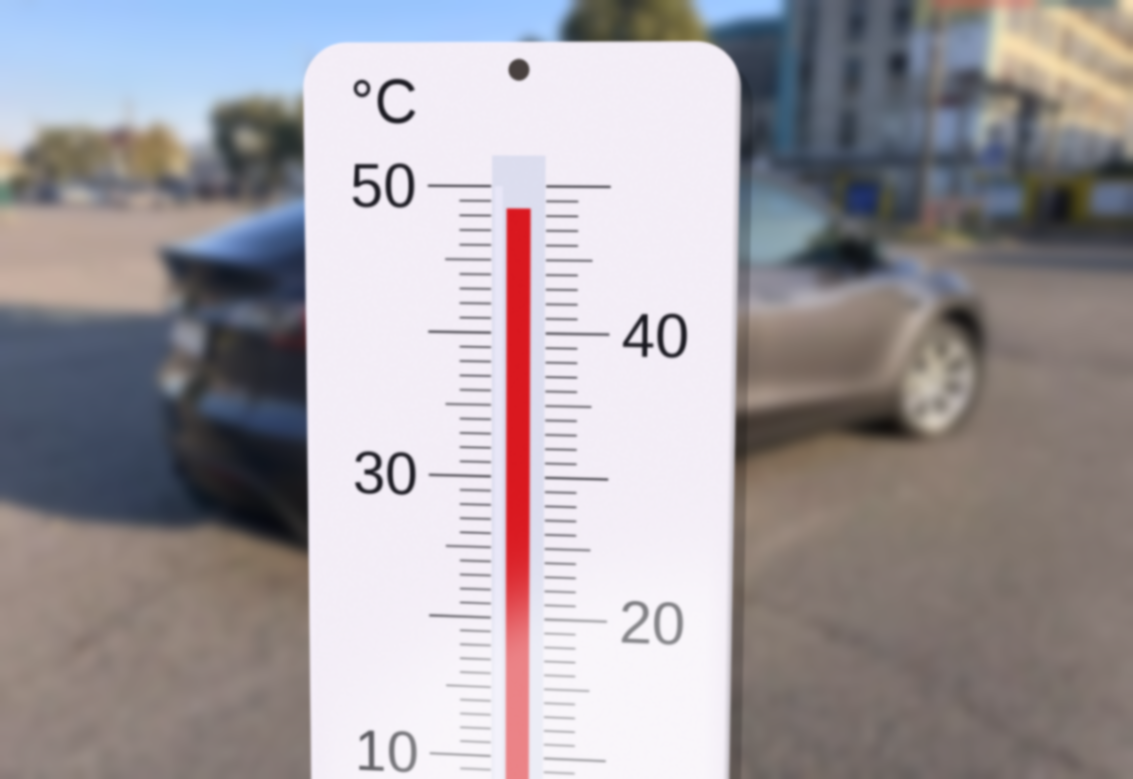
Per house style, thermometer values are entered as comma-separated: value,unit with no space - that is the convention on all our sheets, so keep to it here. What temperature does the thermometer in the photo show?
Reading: 48.5,°C
